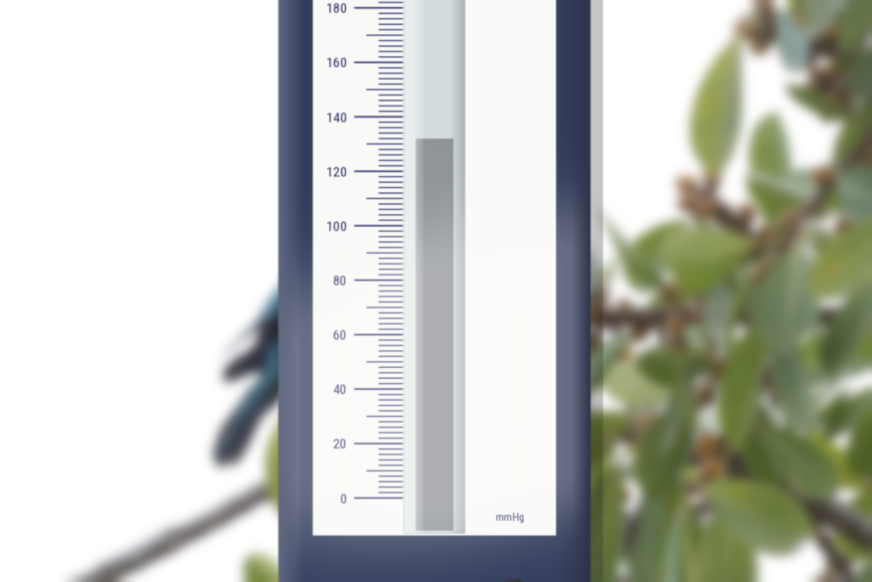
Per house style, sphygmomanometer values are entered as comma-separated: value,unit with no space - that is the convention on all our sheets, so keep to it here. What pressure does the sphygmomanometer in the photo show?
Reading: 132,mmHg
